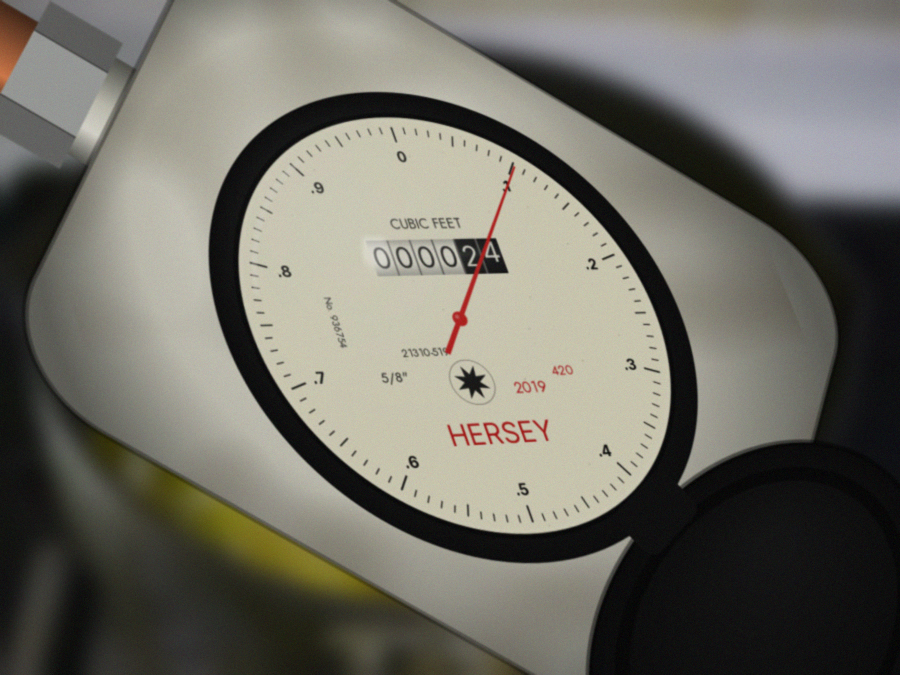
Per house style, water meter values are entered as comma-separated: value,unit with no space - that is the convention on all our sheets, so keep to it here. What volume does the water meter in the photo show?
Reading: 24.10,ft³
